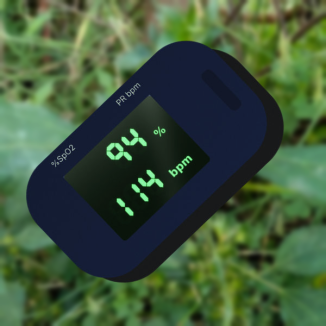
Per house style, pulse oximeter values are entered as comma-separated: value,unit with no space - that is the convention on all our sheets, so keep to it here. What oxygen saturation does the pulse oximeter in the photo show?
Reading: 94,%
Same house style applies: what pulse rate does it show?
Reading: 114,bpm
